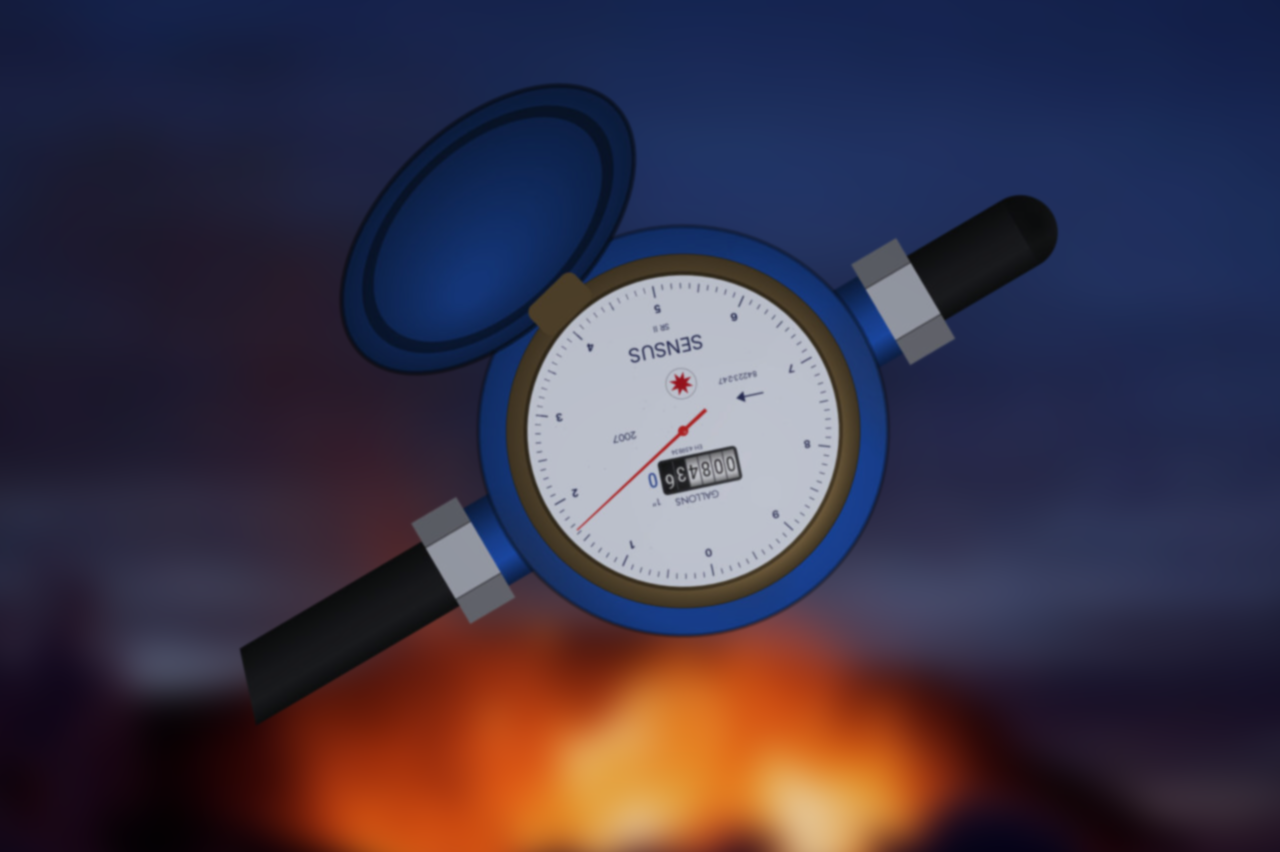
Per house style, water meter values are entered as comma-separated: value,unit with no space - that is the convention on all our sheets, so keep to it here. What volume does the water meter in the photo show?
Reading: 84361.6,gal
